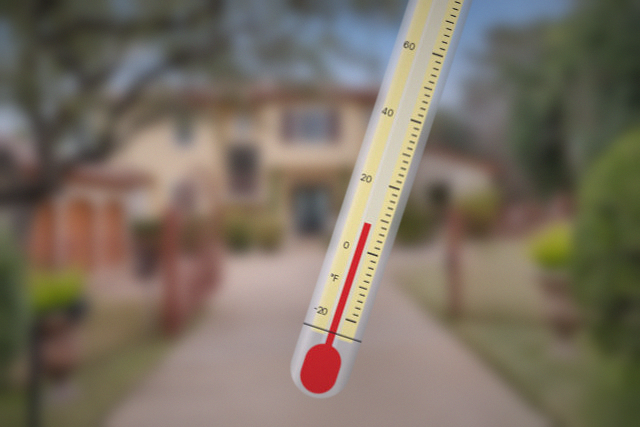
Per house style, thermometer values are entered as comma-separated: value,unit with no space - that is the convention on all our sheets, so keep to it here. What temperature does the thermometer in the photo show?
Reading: 8,°F
